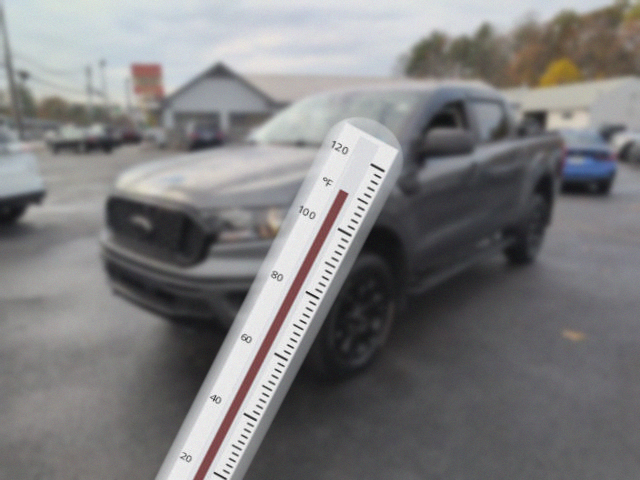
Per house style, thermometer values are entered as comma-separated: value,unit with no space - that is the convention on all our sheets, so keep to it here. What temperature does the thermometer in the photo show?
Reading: 110,°F
